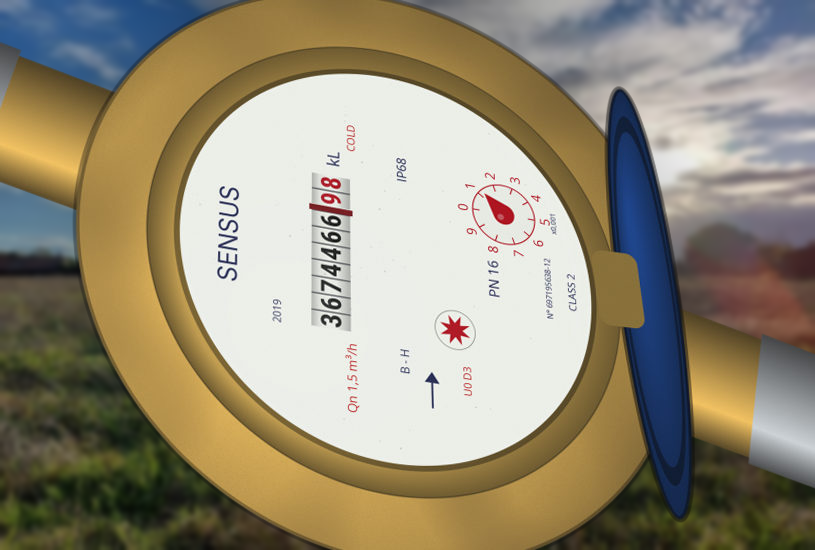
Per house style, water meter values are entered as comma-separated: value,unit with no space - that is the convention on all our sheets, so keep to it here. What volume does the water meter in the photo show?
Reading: 3674466.981,kL
